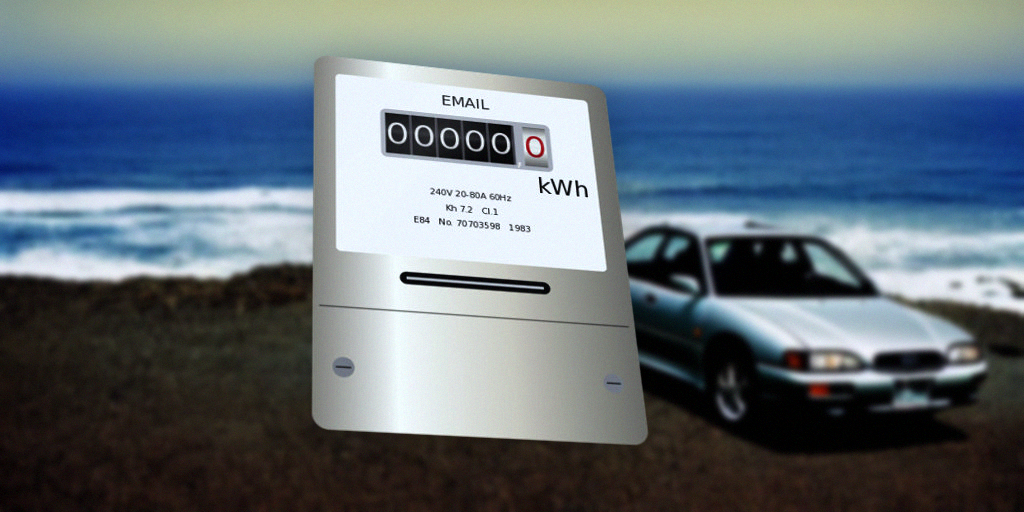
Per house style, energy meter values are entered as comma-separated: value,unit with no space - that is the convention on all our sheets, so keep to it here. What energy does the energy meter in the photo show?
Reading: 0.0,kWh
